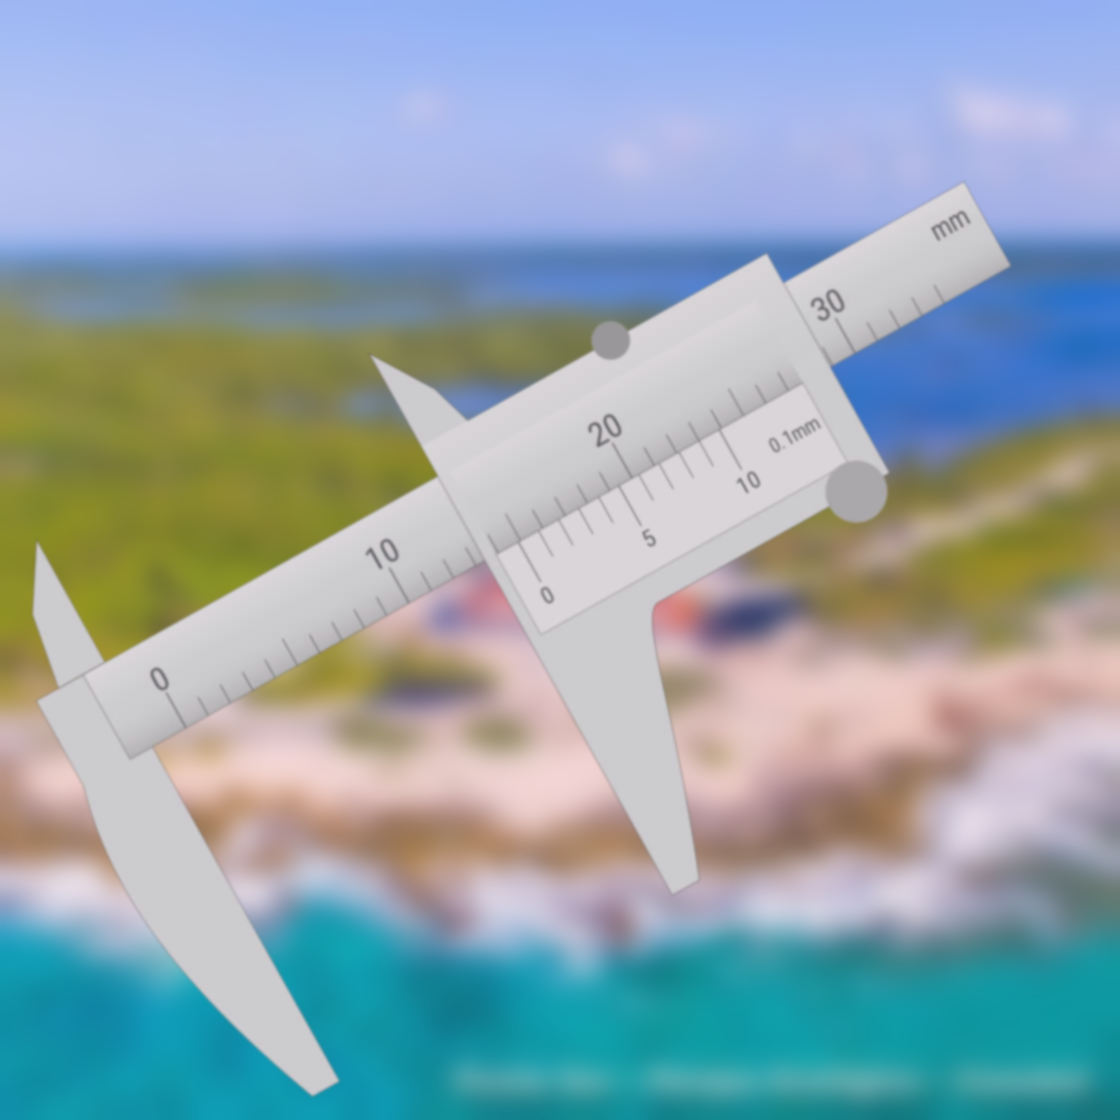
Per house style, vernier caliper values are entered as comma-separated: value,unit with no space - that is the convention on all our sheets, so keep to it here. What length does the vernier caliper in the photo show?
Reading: 14.9,mm
